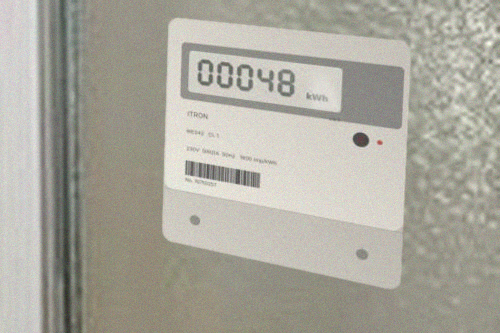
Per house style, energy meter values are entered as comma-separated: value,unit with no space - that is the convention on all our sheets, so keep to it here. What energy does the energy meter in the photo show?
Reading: 48,kWh
